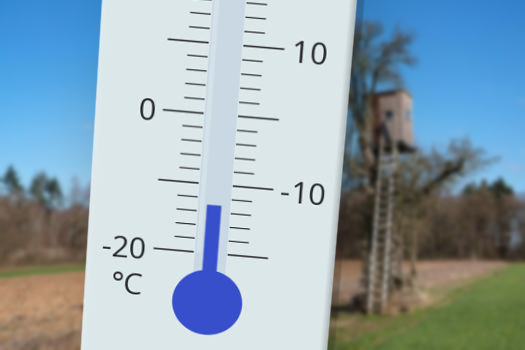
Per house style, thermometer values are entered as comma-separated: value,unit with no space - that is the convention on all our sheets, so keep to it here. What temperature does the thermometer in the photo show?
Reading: -13,°C
